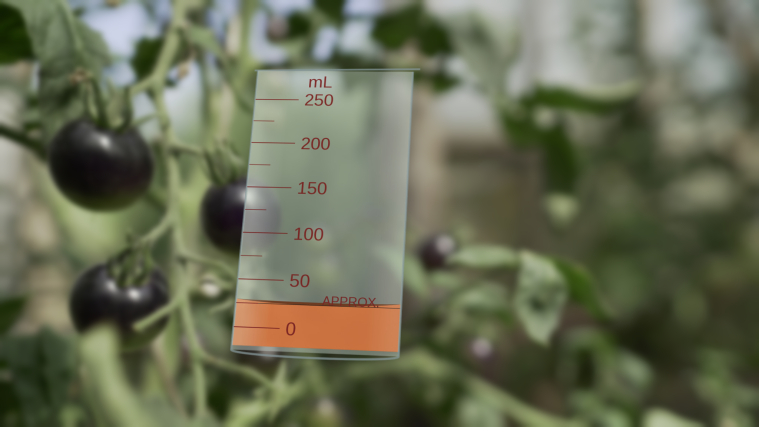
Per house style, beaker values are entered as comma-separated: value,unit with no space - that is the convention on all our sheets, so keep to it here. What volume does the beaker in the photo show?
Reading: 25,mL
